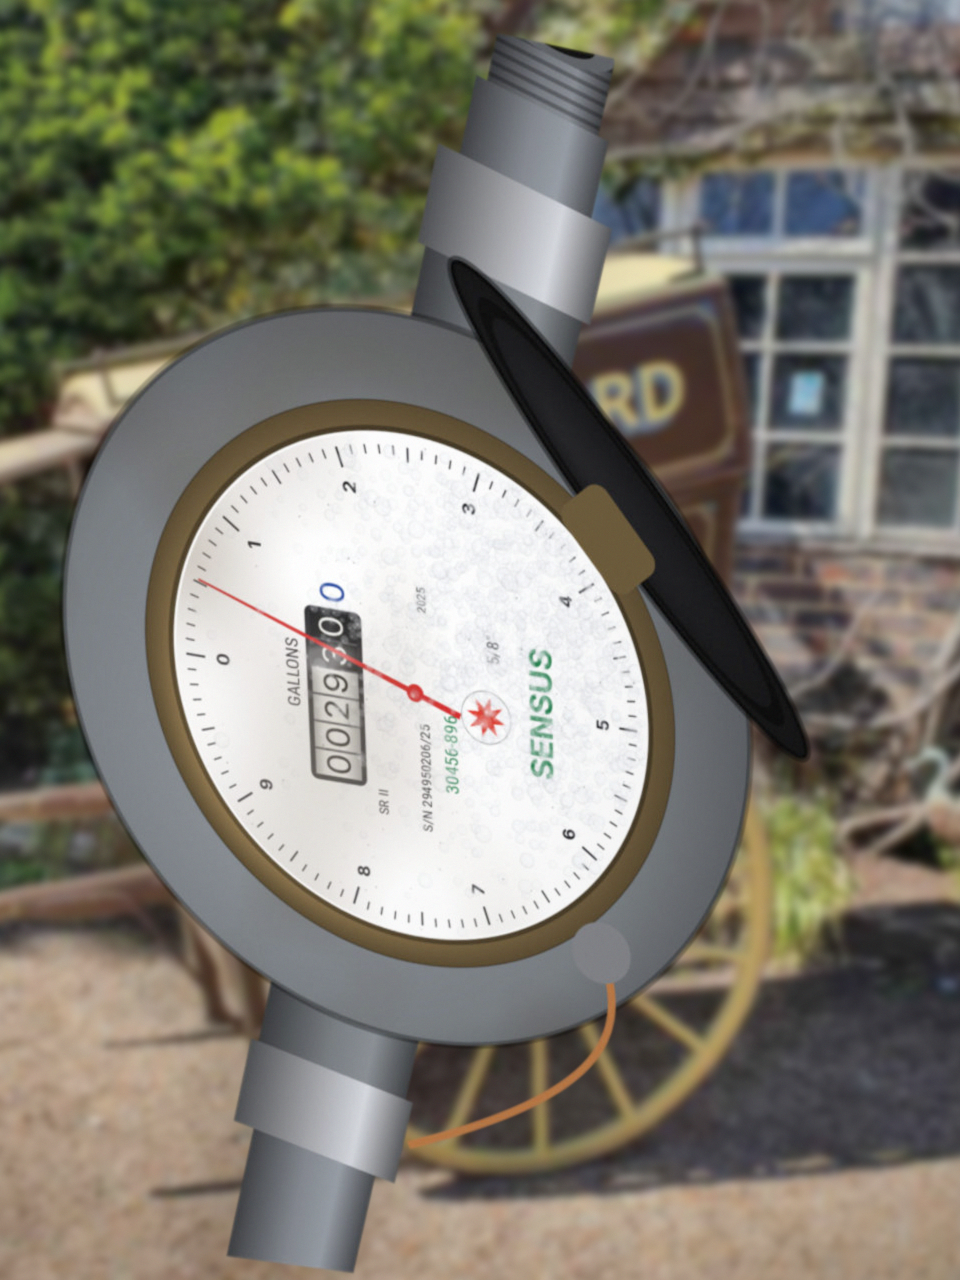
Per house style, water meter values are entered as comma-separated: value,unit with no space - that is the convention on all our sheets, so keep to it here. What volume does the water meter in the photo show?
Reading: 29300.5,gal
